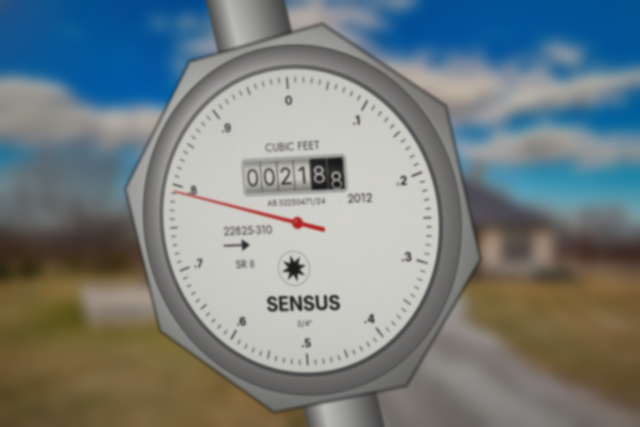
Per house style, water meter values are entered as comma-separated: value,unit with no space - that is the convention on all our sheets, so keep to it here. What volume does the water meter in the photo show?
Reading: 2187.79,ft³
